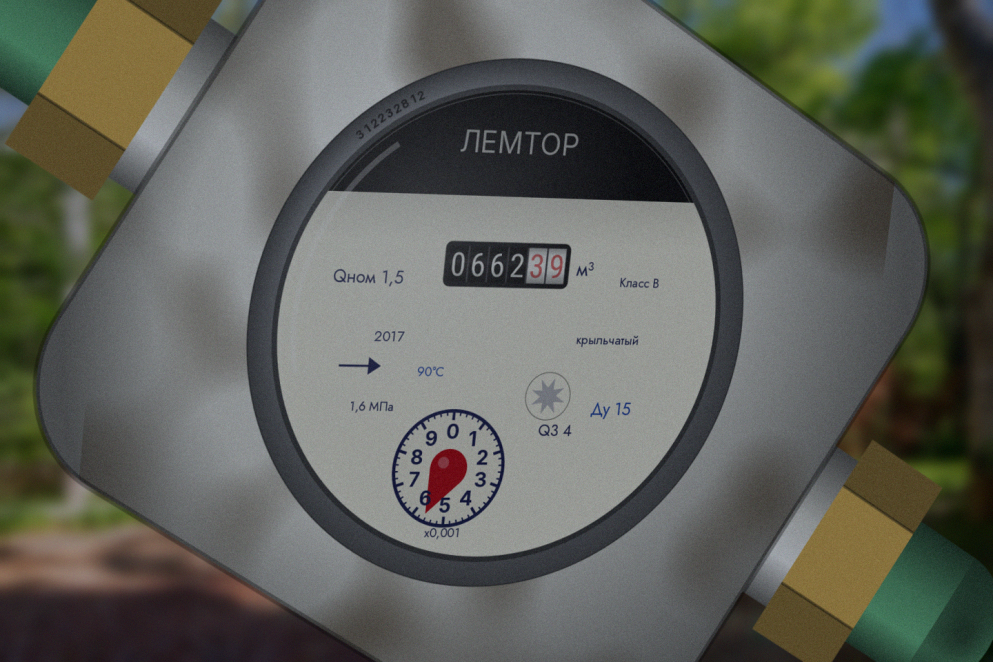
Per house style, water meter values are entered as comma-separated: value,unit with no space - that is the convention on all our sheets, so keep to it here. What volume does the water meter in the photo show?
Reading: 662.395,m³
